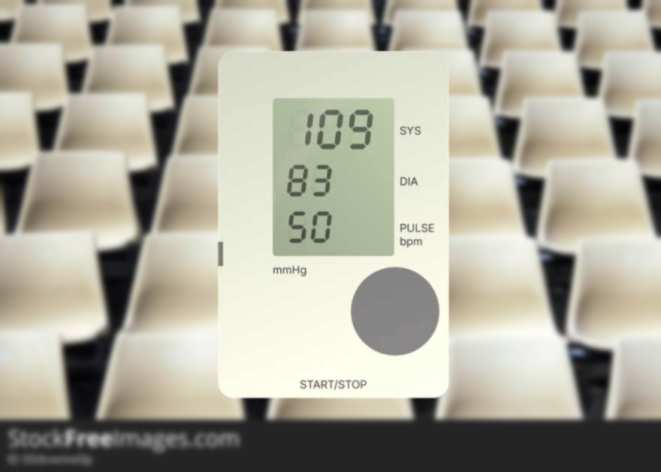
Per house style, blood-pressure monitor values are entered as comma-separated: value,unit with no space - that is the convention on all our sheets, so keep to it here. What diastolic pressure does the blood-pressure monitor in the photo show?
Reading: 83,mmHg
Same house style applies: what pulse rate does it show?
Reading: 50,bpm
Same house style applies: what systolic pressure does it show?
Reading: 109,mmHg
